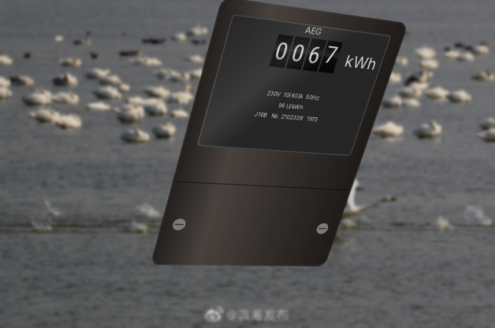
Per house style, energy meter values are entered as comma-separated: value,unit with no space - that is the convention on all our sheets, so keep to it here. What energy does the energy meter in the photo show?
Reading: 67,kWh
